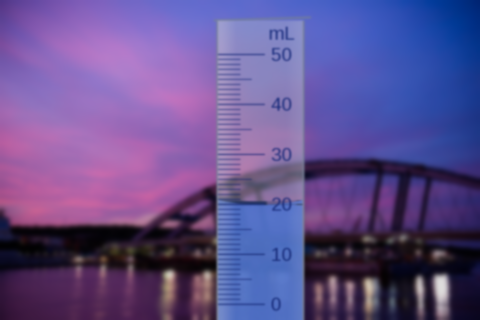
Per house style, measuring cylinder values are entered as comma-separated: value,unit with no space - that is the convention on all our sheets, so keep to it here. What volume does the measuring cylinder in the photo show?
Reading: 20,mL
